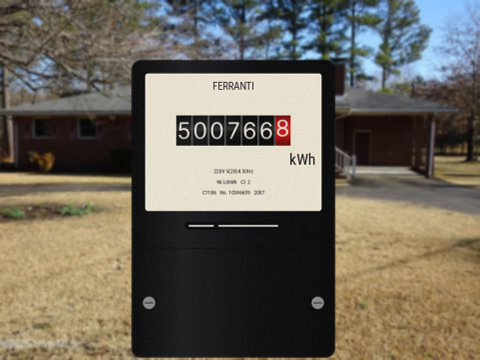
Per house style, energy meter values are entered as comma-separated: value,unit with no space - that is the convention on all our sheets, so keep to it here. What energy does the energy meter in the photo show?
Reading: 500766.8,kWh
